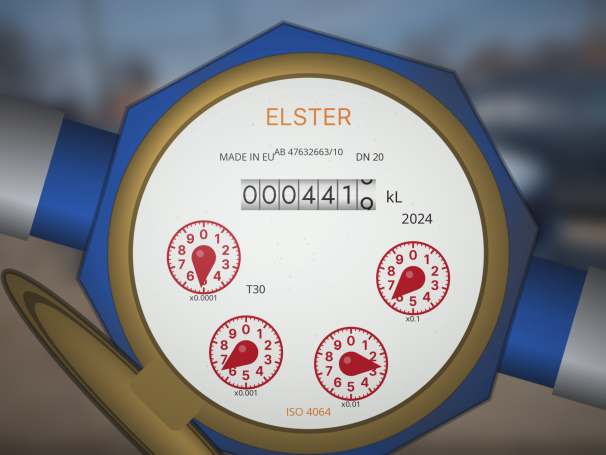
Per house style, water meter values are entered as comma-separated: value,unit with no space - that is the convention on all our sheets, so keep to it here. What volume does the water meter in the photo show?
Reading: 4418.6265,kL
